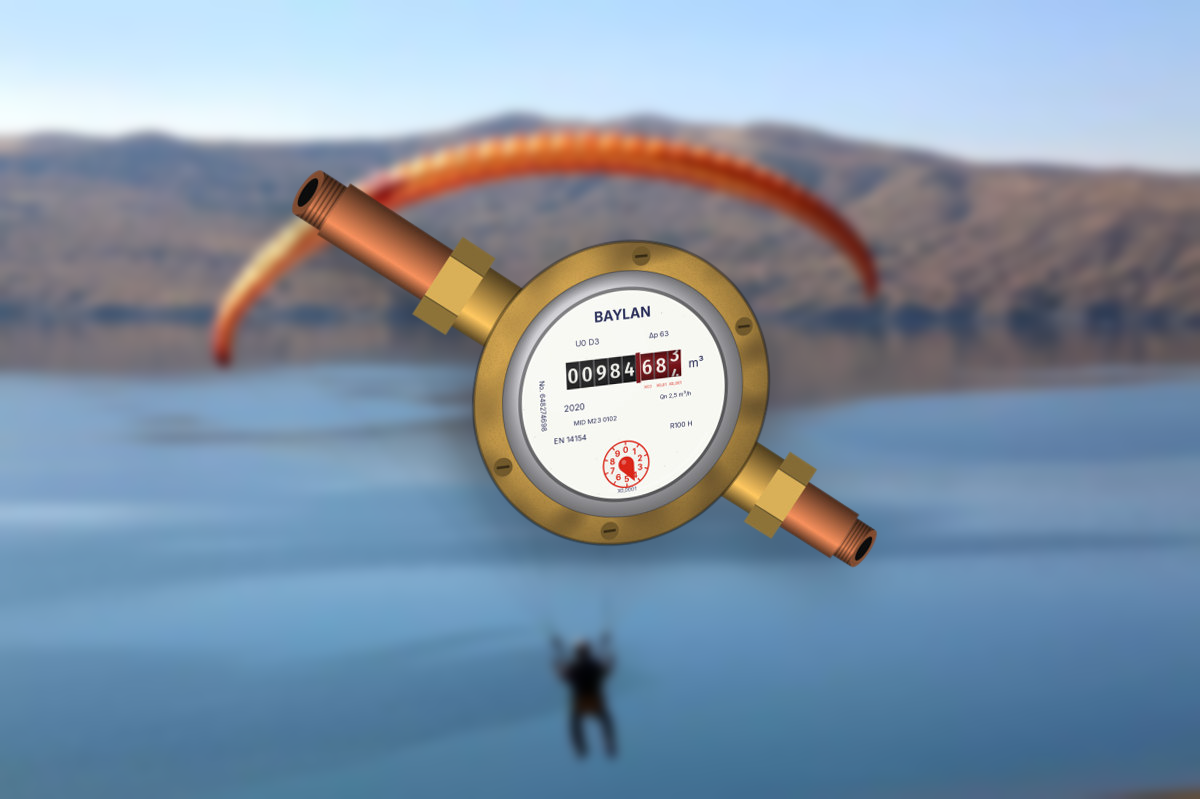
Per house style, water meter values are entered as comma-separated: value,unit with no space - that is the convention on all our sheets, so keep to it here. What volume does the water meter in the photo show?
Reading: 984.6834,m³
